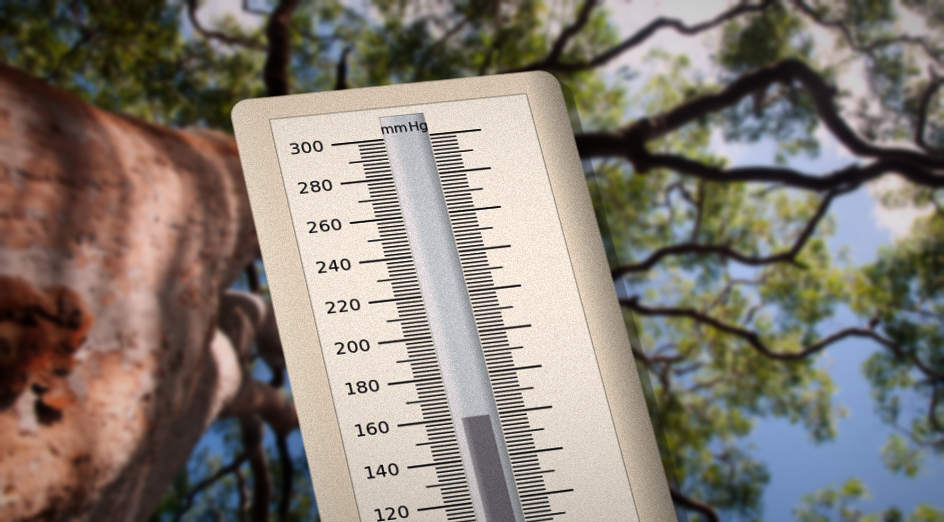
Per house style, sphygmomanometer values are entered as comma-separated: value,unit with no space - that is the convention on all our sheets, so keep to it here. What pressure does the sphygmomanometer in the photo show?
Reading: 160,mmHg
